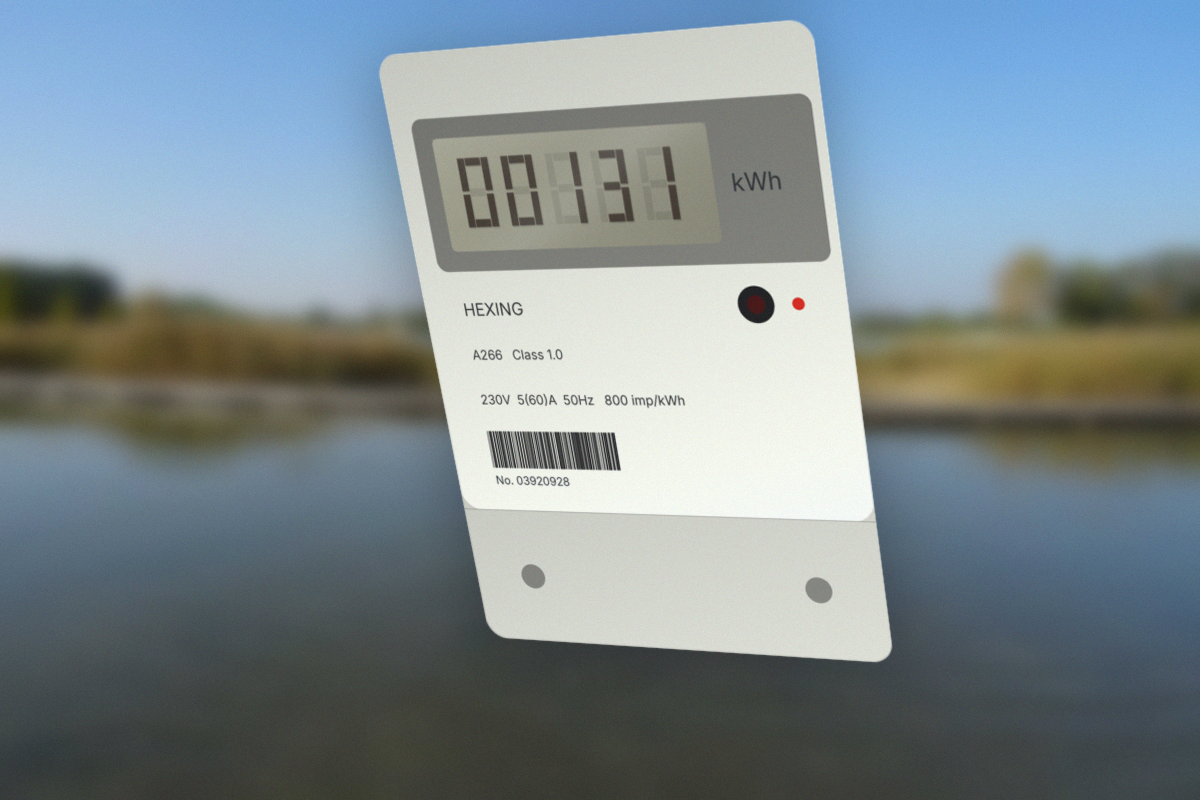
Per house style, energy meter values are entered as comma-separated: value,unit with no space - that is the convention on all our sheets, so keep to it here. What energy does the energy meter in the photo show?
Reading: 131,kWh
